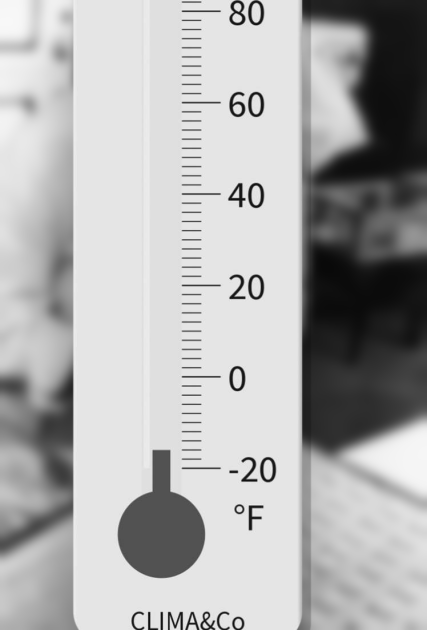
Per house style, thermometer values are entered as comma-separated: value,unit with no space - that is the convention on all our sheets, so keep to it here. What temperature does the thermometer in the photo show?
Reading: -16,°F
